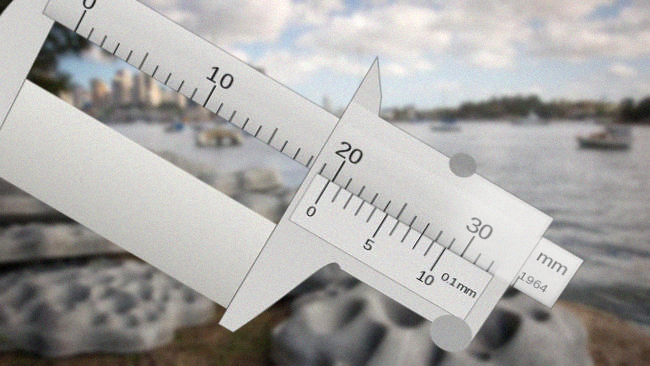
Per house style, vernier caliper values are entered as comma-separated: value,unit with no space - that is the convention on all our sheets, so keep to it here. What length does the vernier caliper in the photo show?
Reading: 19.8,mm
